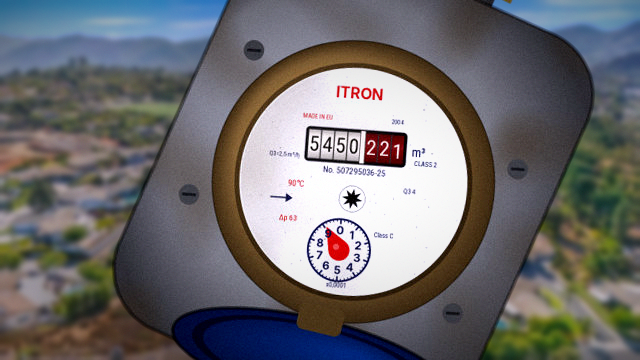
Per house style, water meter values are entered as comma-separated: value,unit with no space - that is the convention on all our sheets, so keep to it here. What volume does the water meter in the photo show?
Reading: 5450.2209,m³
